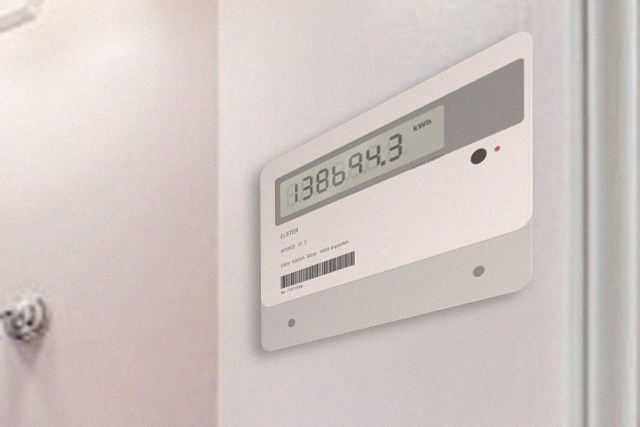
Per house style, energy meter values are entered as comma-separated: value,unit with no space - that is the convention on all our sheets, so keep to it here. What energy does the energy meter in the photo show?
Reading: 138694.3,kWh
